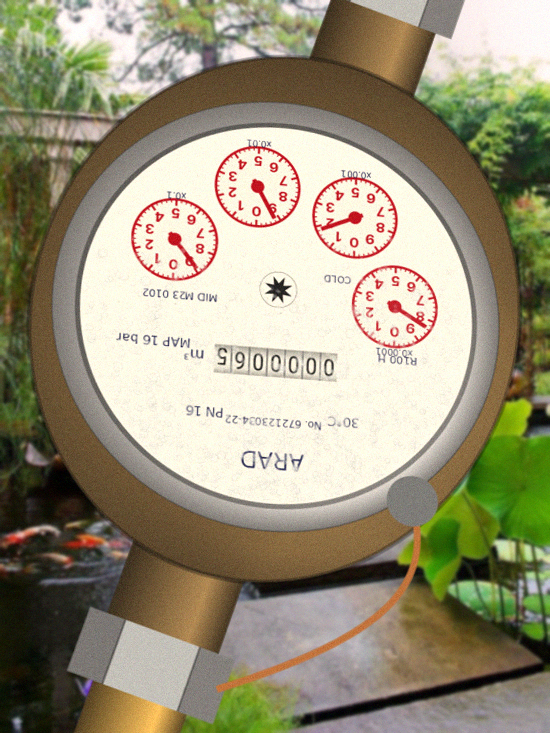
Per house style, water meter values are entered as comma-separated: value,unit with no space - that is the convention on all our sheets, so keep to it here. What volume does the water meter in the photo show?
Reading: 64.8918,m³
